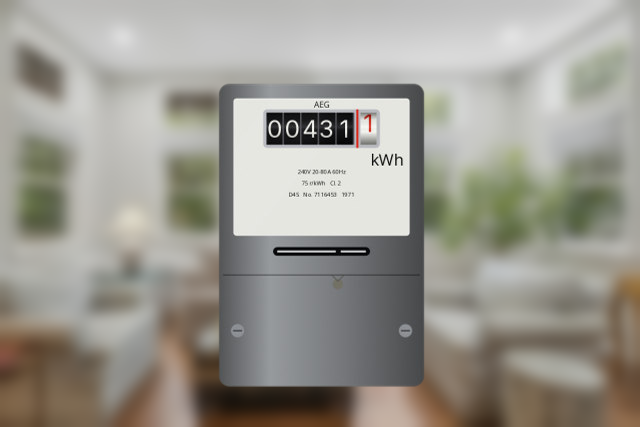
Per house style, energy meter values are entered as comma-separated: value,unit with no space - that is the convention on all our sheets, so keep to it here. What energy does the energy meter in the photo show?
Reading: 431.1,kWh
